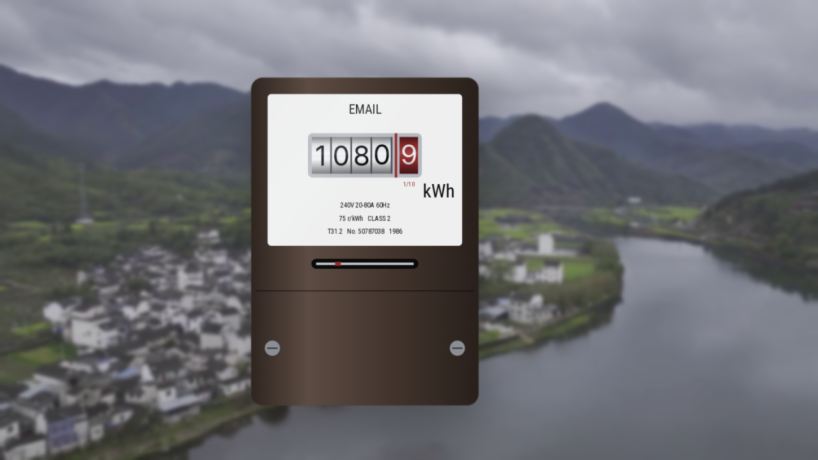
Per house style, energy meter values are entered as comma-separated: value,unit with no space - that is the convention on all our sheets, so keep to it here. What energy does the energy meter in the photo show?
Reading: 1080.9,kWh
